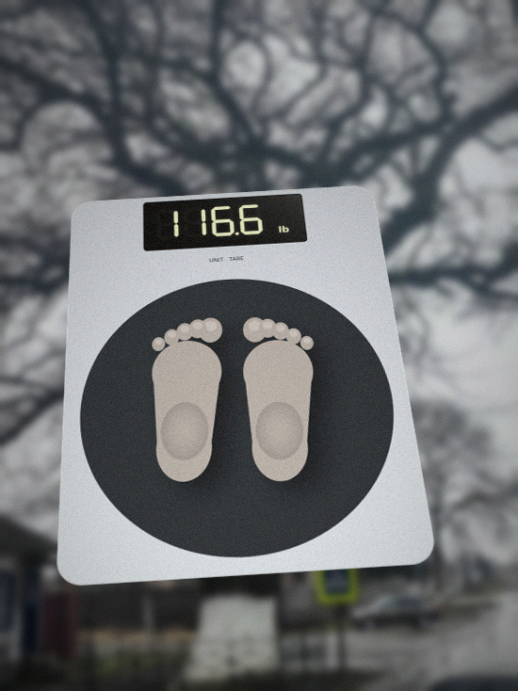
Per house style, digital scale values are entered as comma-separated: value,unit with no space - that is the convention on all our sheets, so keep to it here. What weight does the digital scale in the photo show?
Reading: 116.6,lb
